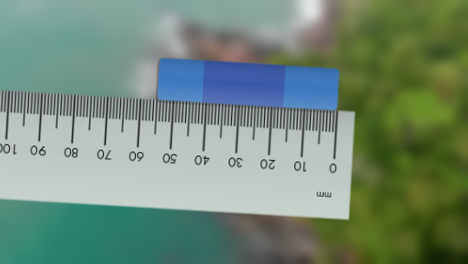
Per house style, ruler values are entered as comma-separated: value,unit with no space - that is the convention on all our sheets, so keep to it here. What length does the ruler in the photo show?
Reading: 55,mm
